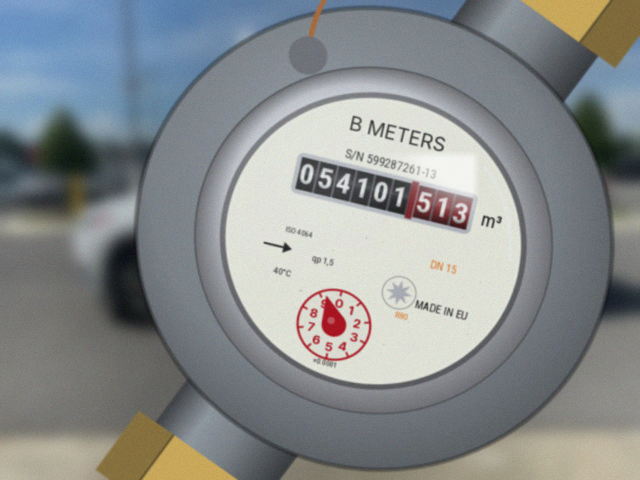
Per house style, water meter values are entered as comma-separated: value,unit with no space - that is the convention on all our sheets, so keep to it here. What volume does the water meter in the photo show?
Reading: 54101.5129,m³
